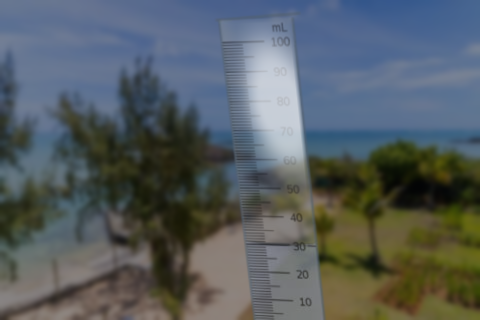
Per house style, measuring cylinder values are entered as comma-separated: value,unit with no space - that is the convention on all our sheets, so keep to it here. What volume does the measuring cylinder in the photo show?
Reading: 30,mL
